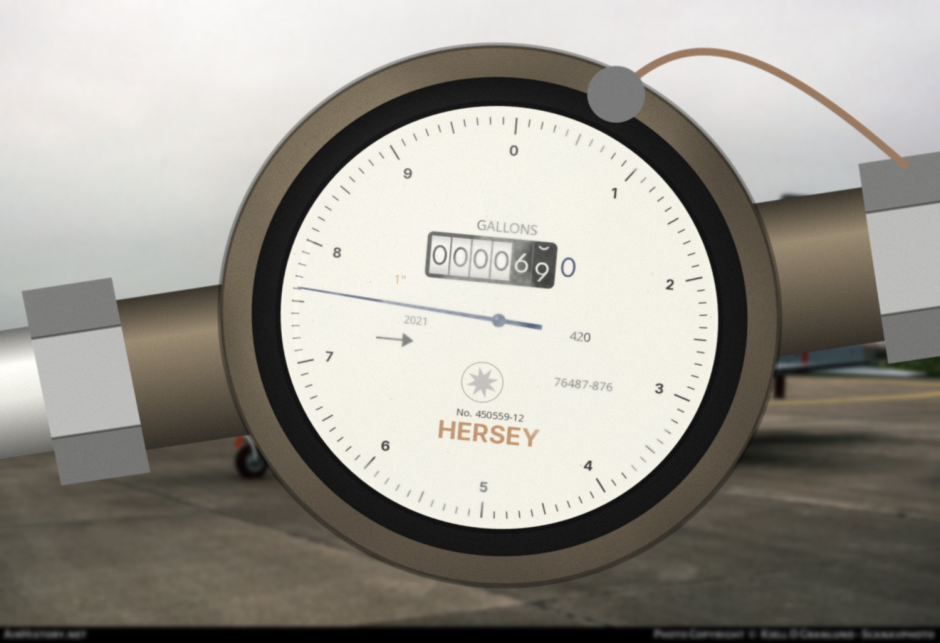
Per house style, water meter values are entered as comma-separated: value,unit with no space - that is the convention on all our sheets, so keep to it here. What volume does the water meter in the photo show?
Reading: 687.6,gal
